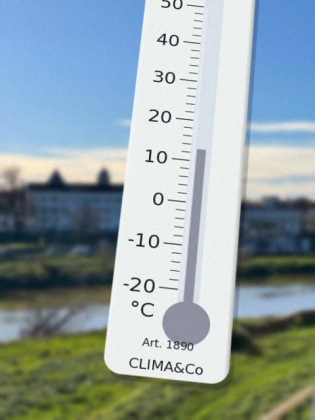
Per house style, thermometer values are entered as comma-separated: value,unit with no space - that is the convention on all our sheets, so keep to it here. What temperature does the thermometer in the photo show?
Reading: 13,°C
